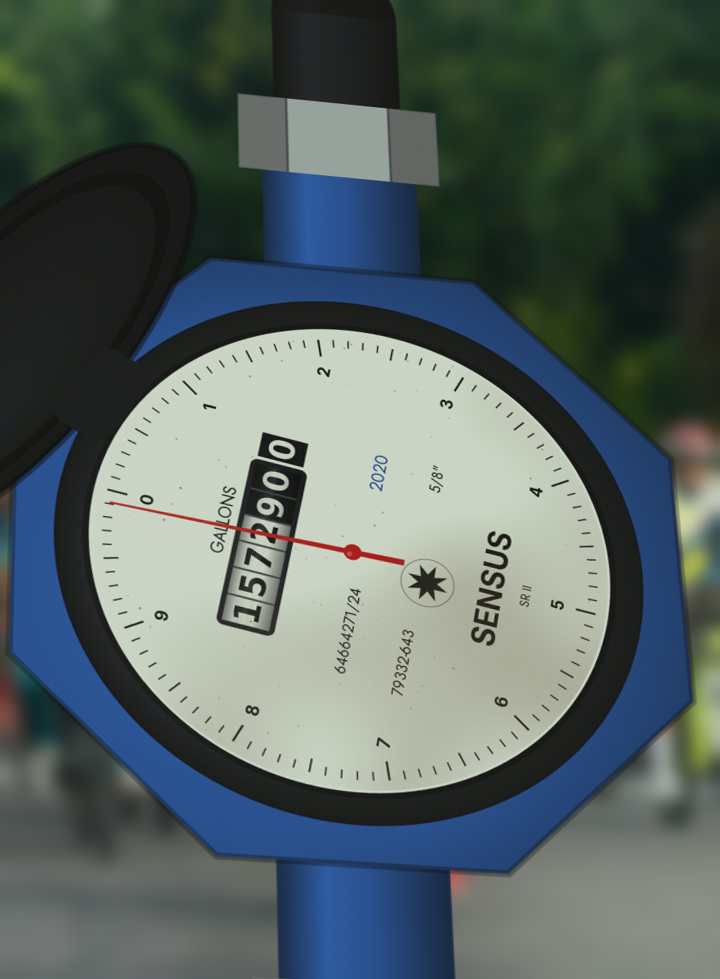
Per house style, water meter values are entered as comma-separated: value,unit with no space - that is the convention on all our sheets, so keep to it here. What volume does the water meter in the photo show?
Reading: 1572899.9,gal
